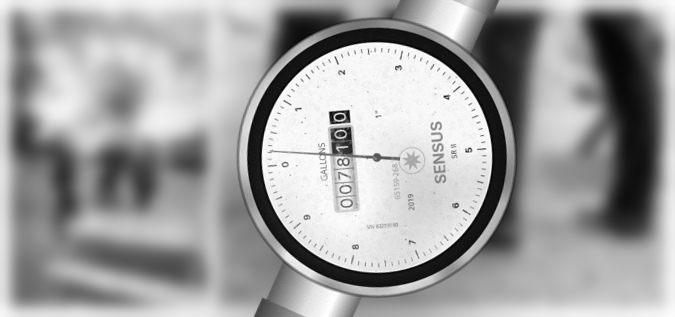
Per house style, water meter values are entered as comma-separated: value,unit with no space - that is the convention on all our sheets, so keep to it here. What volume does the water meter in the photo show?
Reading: 78100.2,gal
